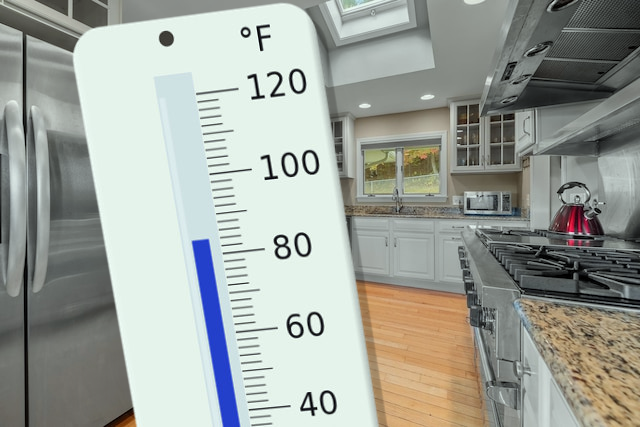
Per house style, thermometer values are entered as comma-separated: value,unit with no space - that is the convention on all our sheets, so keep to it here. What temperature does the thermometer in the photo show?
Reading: 84,°F
